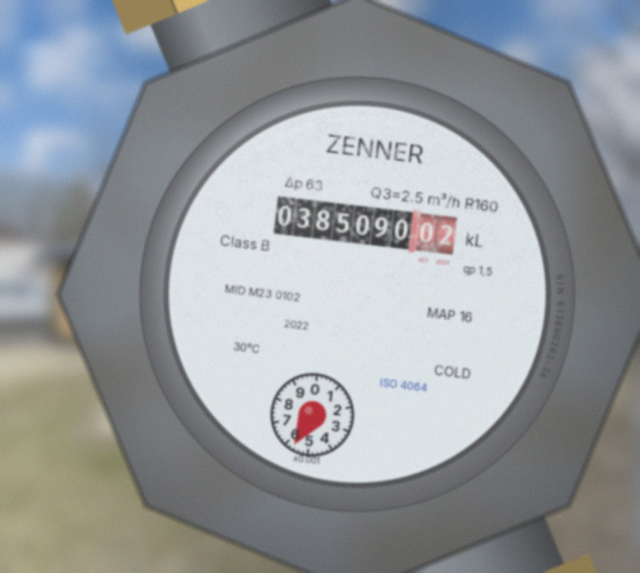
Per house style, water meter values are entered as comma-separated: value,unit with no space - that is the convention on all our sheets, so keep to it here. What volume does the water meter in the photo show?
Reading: 385090.025,kL
